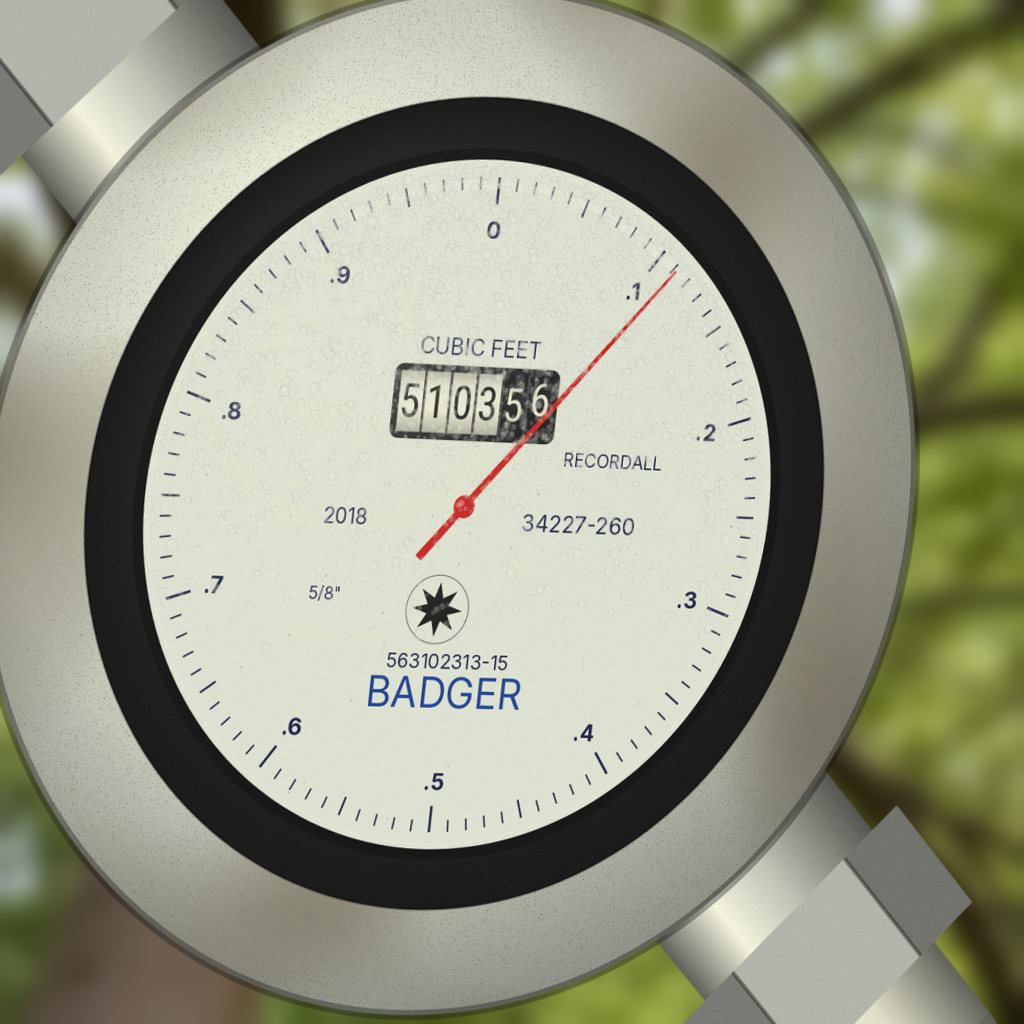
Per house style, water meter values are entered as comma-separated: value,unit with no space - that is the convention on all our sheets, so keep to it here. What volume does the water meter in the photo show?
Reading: 510356.11,ft³
